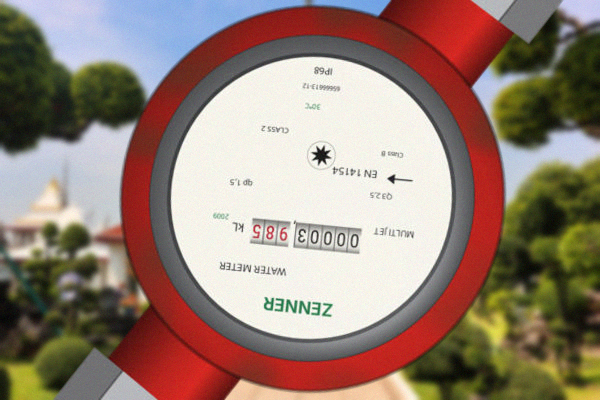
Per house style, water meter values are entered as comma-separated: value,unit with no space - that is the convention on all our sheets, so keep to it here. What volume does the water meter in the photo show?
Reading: 3.985,kL
